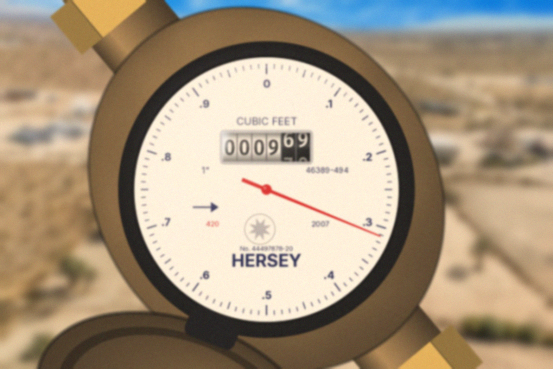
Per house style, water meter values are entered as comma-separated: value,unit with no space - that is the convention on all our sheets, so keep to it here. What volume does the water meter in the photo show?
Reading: 969.31,ft³
